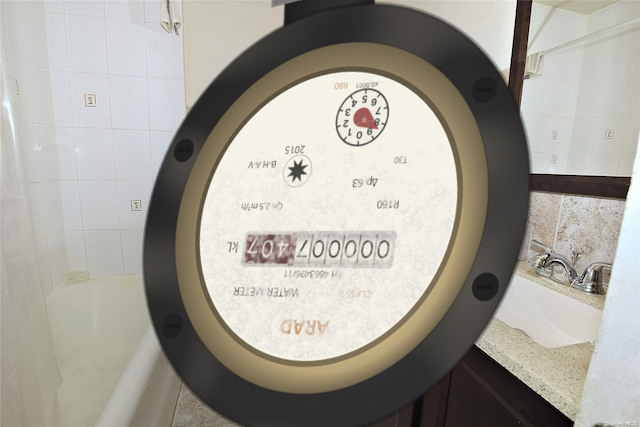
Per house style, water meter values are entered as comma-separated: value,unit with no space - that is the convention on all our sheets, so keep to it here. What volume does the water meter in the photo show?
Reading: 7.4068,kL
